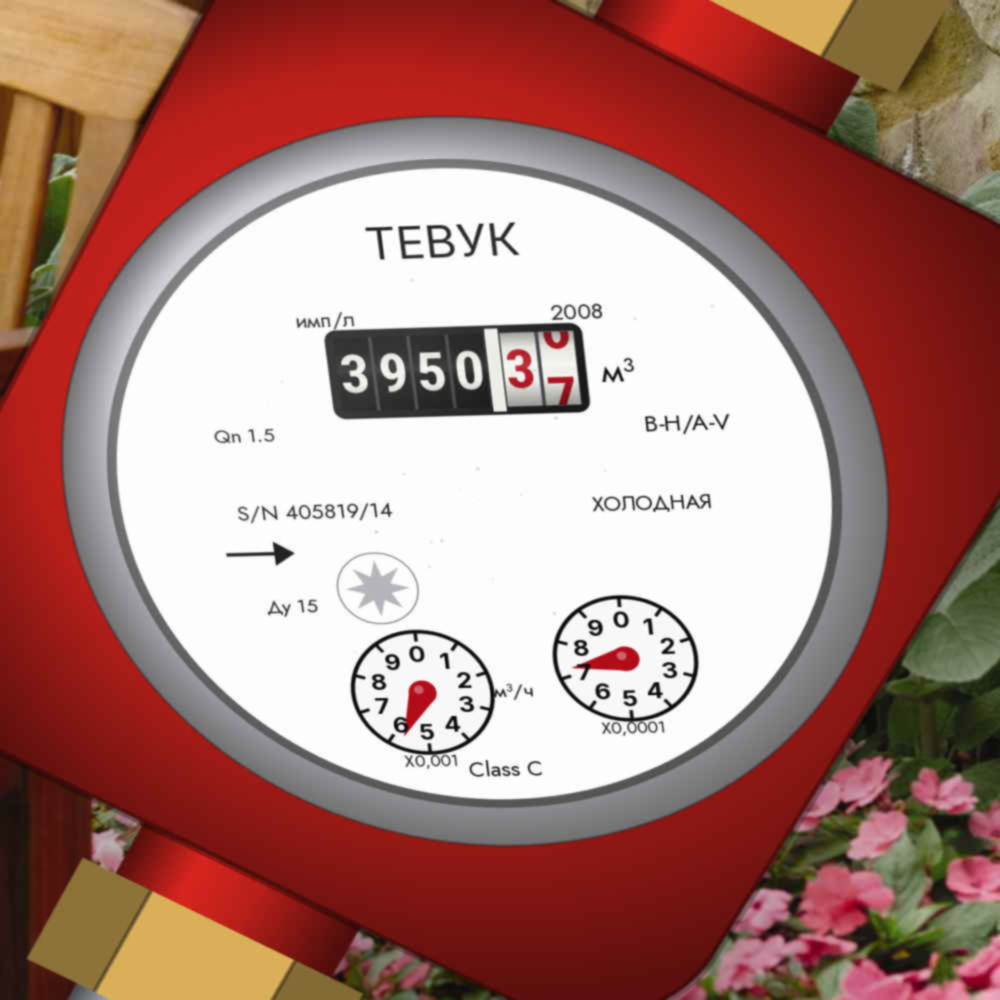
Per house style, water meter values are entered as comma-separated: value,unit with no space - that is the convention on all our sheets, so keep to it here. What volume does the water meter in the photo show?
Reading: 3950.3657,m³
